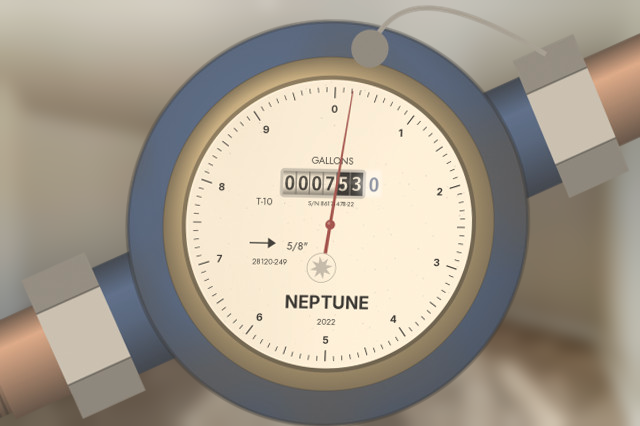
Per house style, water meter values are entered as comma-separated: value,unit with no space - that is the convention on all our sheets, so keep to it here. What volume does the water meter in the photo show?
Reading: 7530.2,gal
